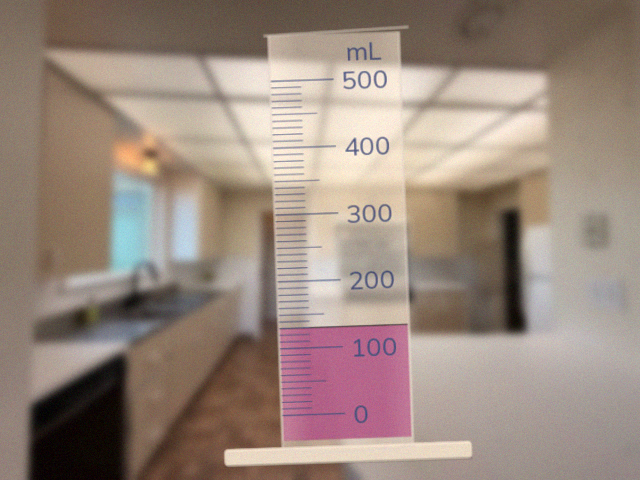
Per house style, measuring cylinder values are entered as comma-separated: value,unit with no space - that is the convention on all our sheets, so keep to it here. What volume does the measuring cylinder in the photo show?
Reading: 130,mL
